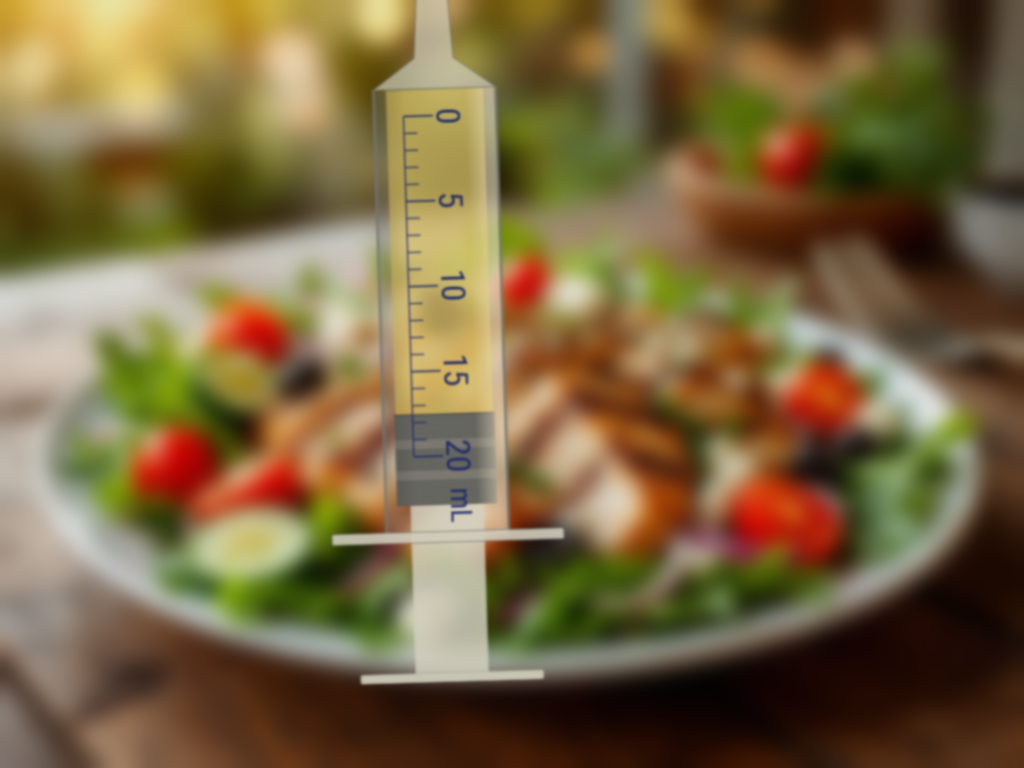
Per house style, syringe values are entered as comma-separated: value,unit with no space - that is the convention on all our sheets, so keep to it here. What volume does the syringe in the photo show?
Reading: 17.5,mL
